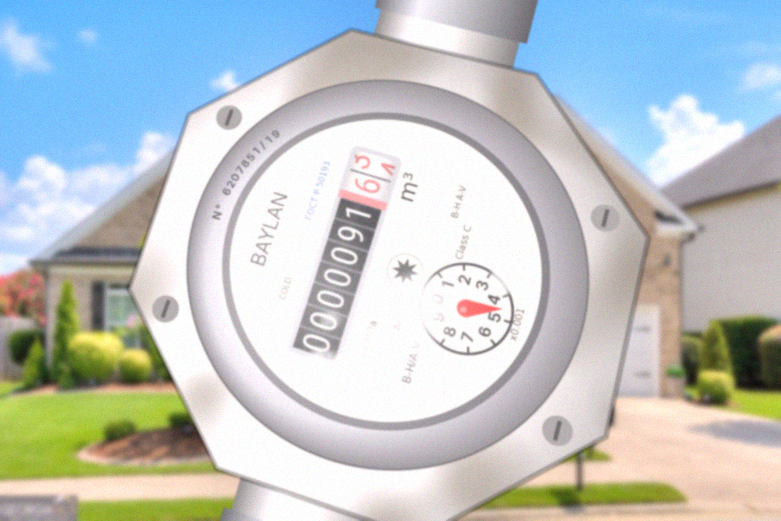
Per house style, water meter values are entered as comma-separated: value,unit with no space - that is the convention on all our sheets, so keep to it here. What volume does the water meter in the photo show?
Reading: 91.634,m³
